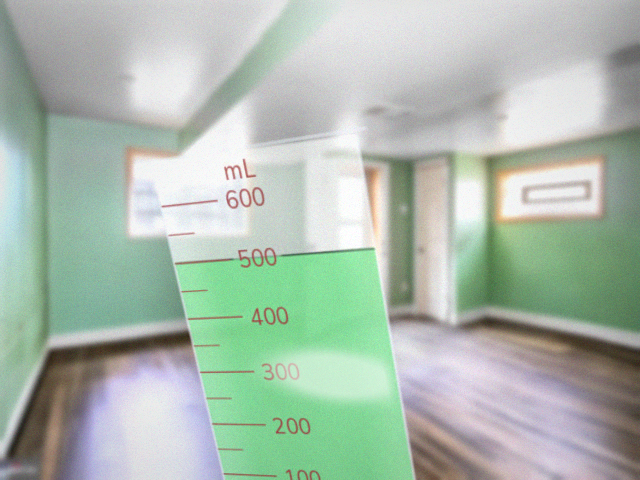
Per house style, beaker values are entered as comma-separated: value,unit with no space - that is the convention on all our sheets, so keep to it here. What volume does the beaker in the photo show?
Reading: 500,mL
